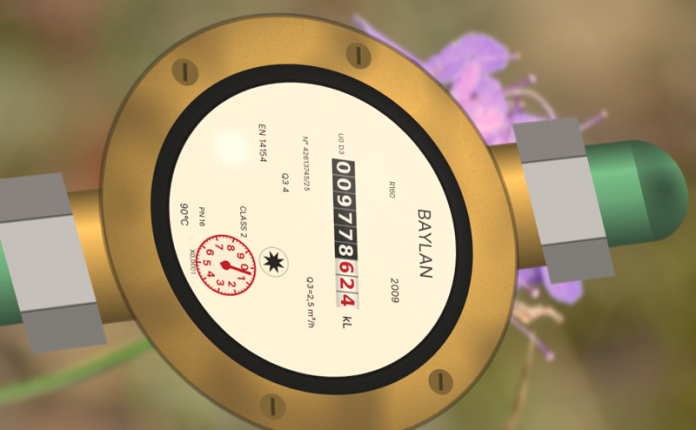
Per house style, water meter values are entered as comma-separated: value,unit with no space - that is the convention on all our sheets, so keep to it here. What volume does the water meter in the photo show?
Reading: 9778.6240,kL
